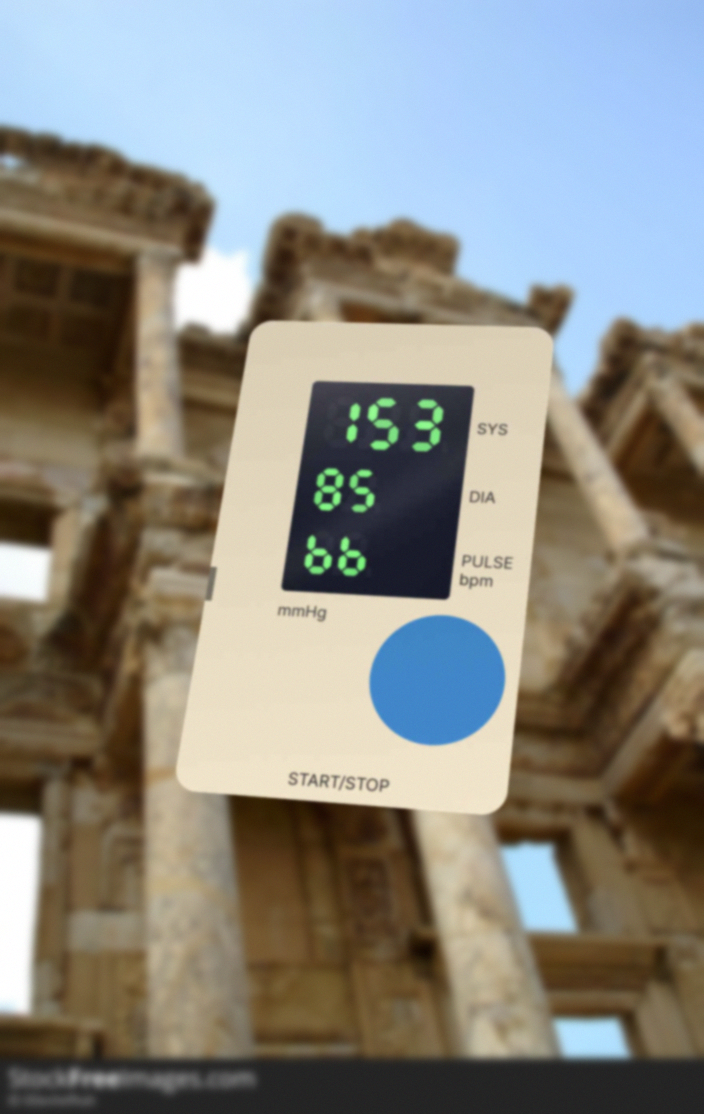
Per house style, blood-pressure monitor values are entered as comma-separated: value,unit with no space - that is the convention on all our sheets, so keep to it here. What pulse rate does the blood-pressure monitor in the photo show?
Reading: 66,bpm
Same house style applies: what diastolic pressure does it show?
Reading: 85,mmHg
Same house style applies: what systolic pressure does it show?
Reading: 153,mmHg
